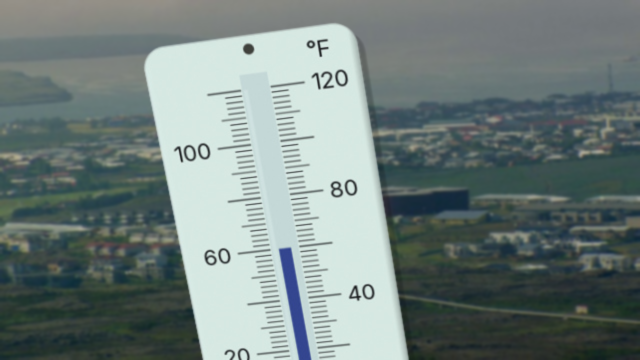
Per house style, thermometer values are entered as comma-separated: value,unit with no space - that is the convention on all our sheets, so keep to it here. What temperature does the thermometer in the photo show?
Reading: 60,°F
